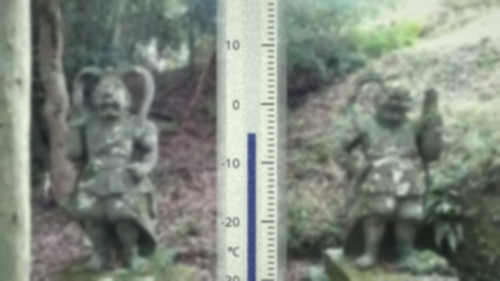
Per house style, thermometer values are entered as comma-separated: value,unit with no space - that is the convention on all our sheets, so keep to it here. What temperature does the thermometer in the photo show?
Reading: -5,°C
